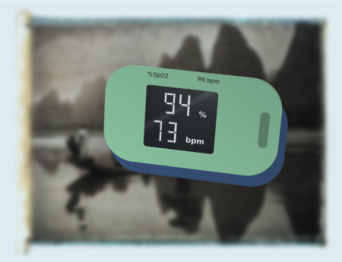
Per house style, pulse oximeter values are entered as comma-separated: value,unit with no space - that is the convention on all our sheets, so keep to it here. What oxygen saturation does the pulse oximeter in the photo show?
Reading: 94,%
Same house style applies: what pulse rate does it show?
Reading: 73,bpm
